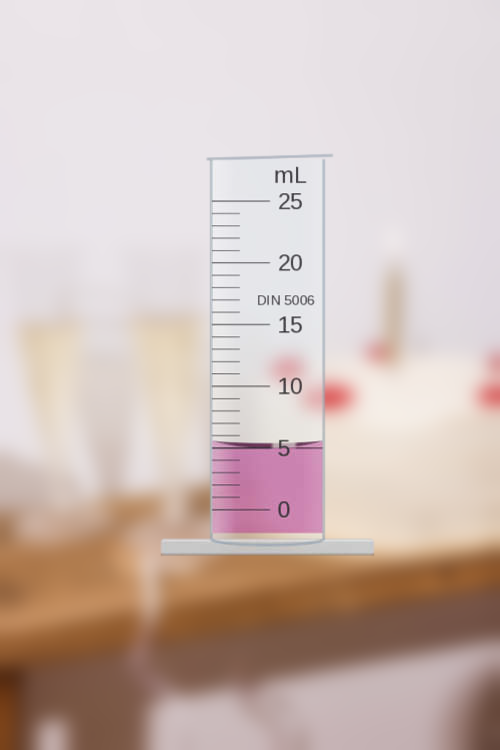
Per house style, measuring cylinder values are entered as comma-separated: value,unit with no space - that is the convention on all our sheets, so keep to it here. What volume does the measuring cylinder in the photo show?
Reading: 5,mL
